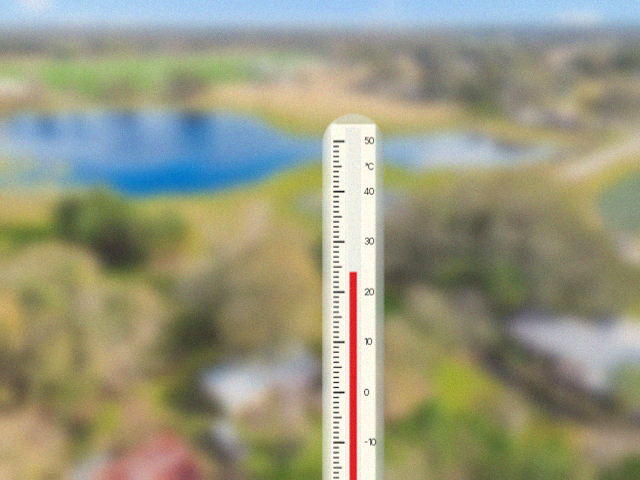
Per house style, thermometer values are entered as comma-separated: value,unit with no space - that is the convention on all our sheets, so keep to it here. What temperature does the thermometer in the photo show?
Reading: 24,°C
